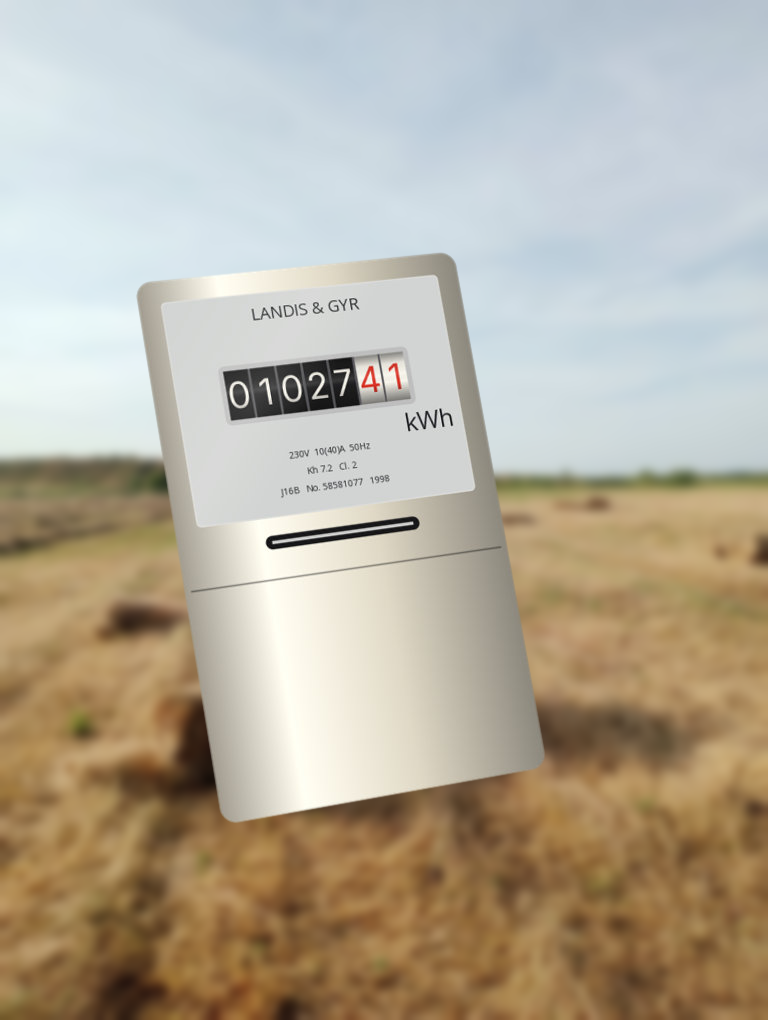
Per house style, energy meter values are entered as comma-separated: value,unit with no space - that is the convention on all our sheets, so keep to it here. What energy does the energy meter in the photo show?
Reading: 1027.41,kWh
